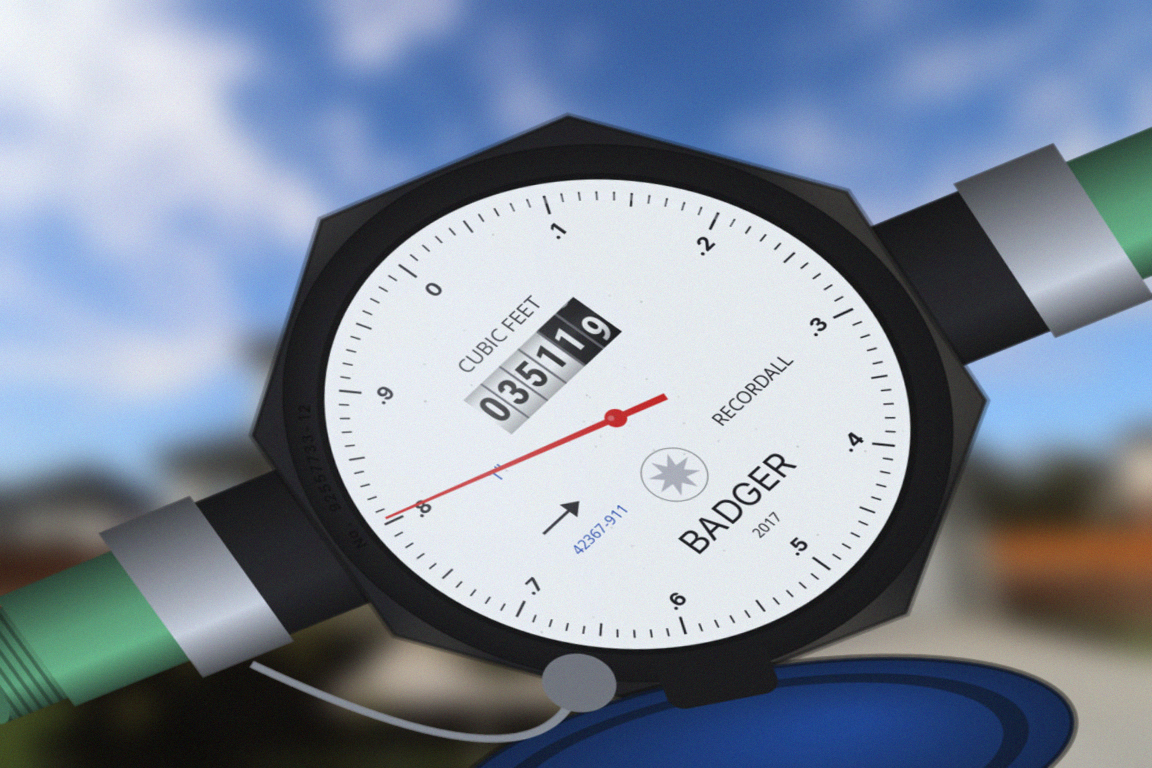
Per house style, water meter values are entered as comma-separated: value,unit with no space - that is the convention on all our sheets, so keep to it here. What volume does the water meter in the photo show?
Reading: 35118.80,ft³
